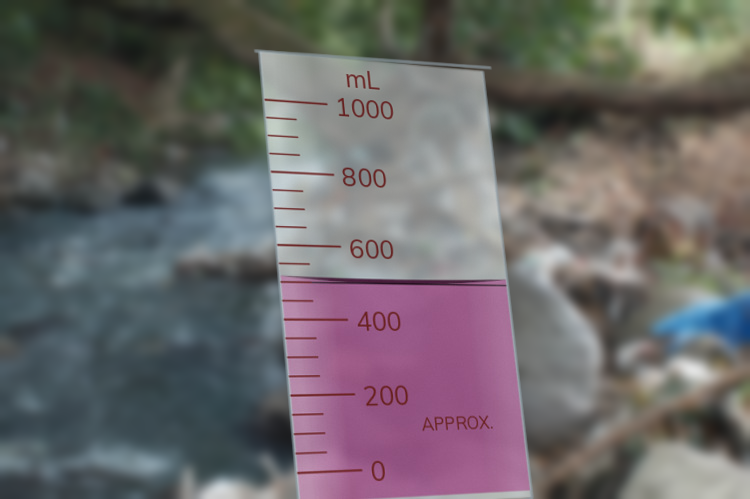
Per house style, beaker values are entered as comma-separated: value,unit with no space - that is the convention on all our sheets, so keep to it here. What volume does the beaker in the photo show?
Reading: 500,mL
